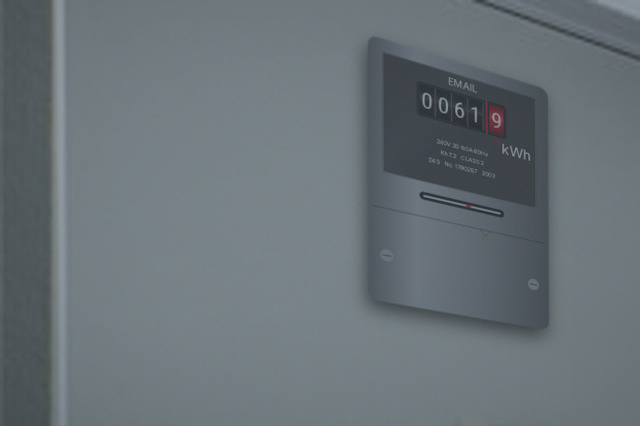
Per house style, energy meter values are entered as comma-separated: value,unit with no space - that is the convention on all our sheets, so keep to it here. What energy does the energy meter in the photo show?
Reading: 61.9,kWh
